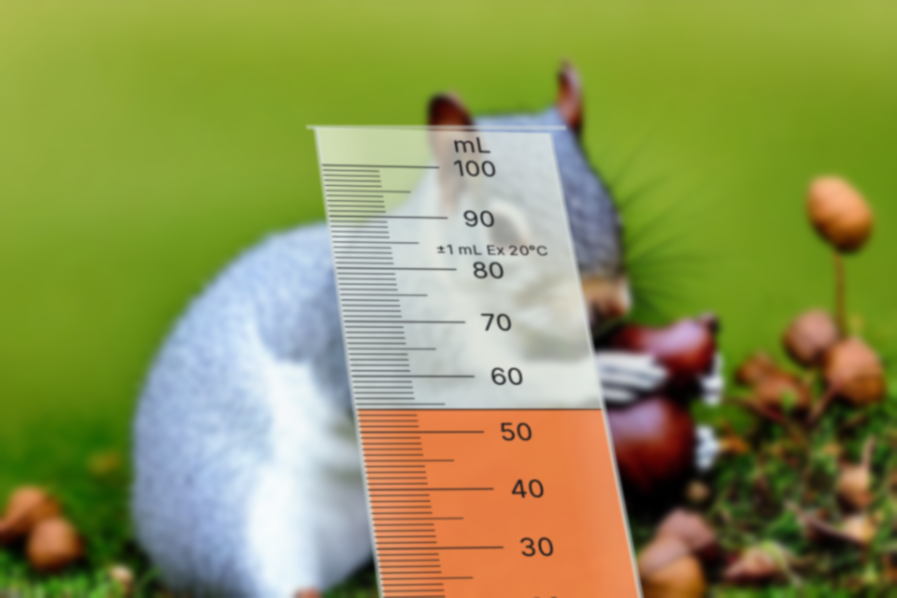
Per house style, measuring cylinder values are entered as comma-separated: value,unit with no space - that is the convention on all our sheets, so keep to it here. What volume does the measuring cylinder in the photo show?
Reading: 54,mL
